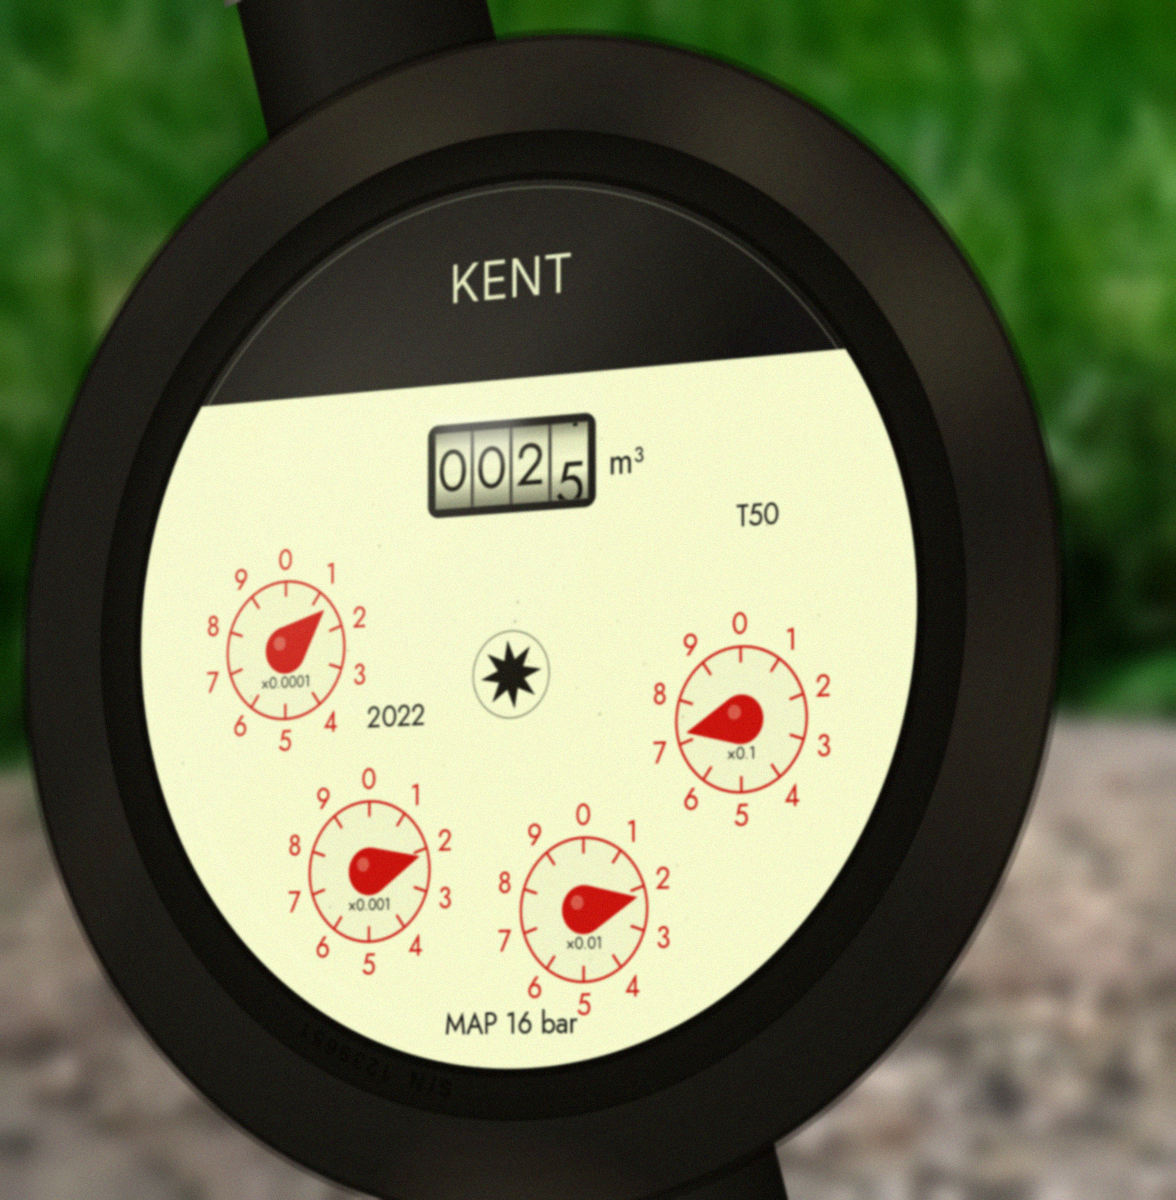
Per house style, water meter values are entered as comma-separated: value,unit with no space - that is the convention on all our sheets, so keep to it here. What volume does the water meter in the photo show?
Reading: 24.7221,m³
